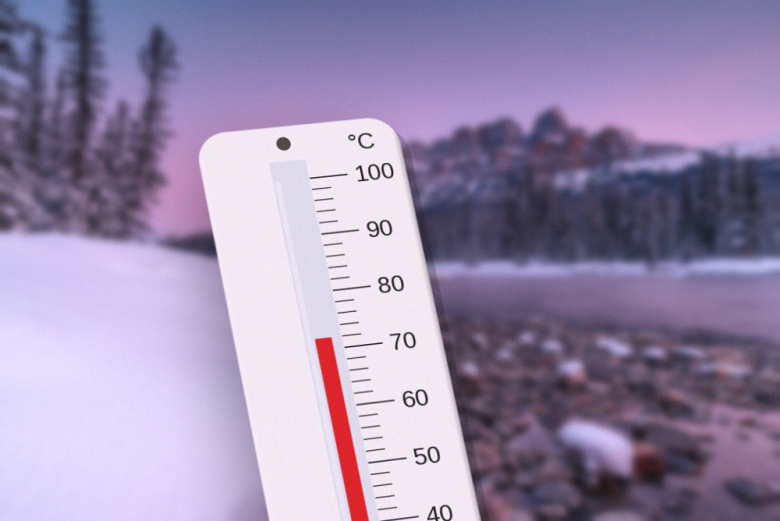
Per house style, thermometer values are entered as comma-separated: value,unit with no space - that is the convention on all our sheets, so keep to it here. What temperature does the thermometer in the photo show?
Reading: 72,°C
